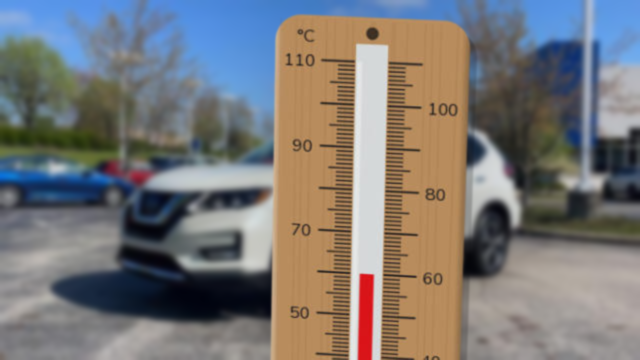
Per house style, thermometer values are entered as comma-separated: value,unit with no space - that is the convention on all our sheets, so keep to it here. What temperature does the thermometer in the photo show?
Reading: 60,°C
